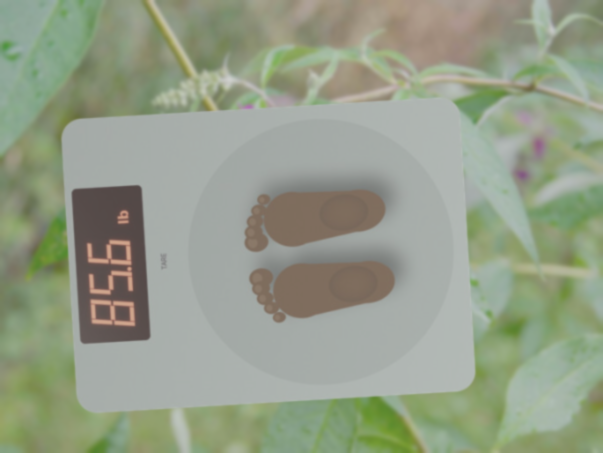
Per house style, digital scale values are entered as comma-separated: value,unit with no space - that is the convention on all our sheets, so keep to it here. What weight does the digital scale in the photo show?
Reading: 85.6,lb
